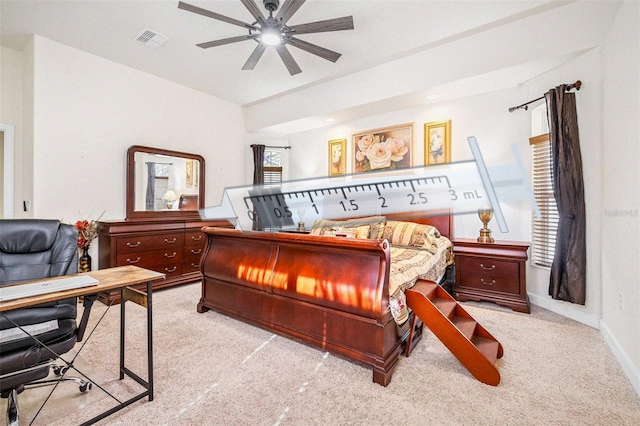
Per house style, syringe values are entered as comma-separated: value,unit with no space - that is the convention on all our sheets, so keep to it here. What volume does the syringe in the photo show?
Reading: 0.1,mL
